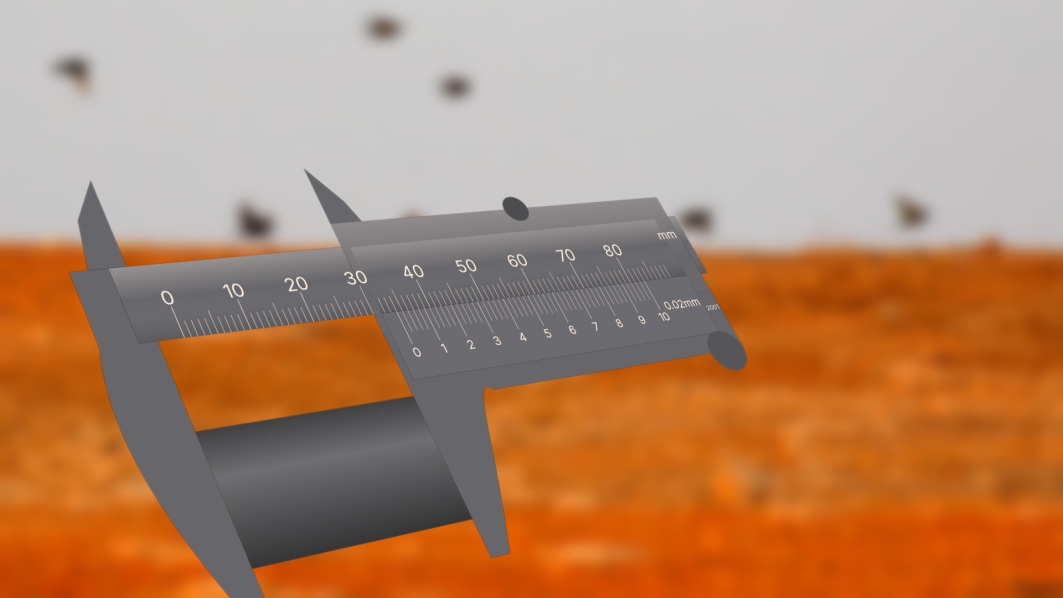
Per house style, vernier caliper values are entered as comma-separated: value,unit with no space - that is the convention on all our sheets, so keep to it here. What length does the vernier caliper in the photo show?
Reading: 34.0,mm
